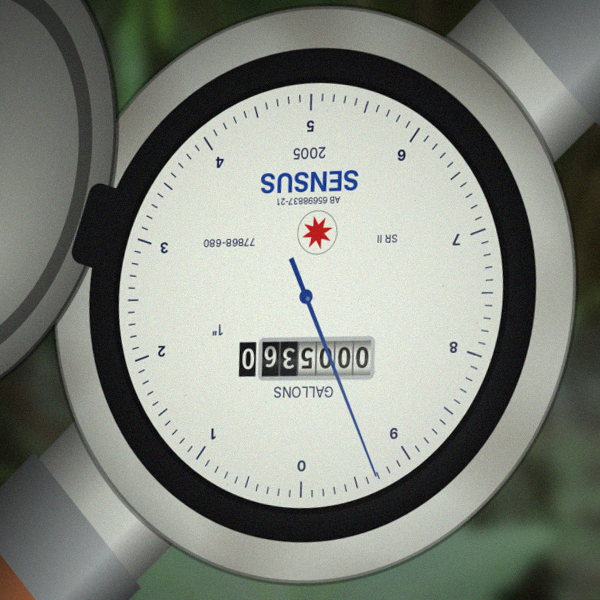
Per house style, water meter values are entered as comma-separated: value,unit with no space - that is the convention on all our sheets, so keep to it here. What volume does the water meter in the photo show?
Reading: 5359.3,gal
